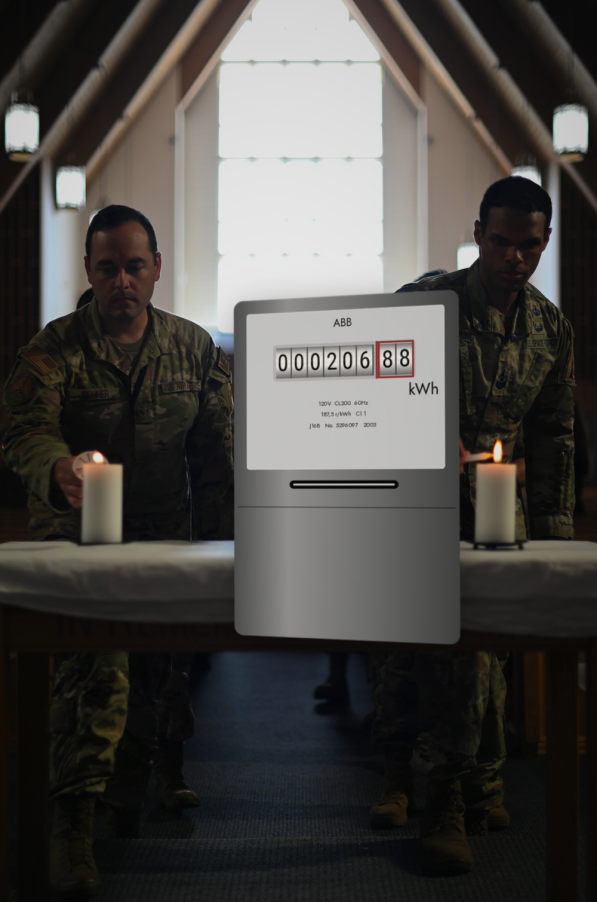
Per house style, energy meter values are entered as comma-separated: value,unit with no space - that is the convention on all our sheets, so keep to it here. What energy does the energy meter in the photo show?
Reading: 206.88,kWh
